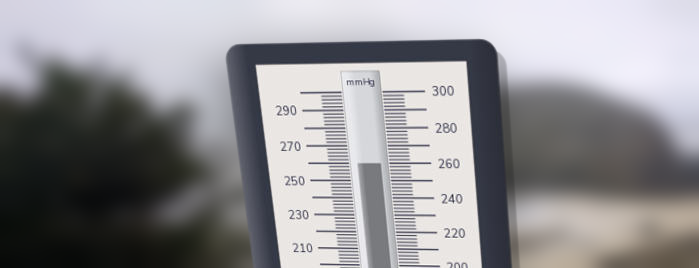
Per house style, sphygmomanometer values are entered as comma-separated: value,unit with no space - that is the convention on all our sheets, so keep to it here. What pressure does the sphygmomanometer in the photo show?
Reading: 260,mmHg
